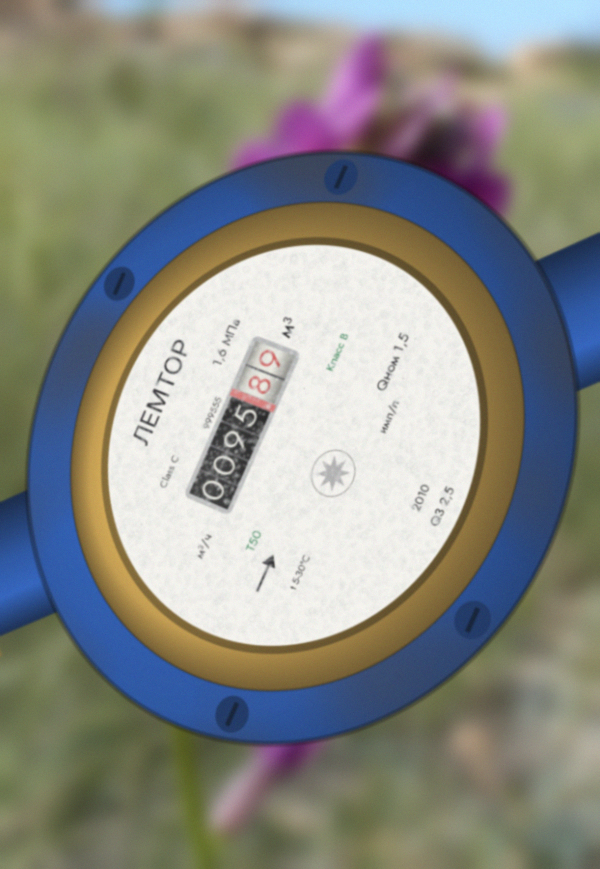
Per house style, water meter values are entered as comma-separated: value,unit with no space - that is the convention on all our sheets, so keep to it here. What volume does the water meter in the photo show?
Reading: 95.89,m³
